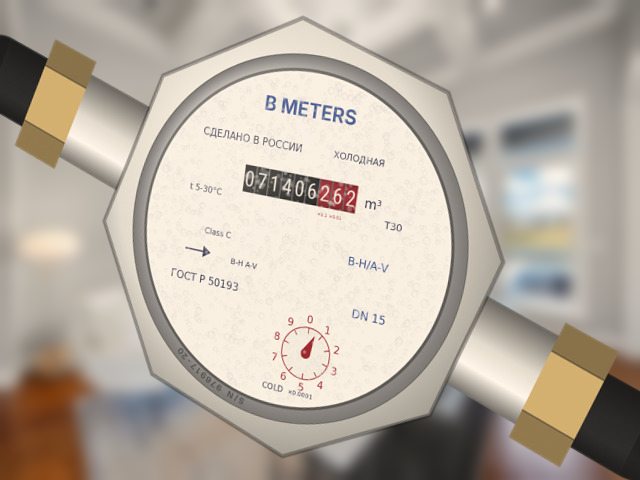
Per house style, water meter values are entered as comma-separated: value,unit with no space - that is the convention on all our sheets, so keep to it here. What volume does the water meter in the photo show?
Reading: 71406.2620,m³
